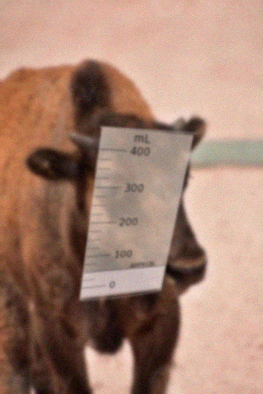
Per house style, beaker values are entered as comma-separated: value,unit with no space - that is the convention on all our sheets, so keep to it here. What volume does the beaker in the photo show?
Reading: 50,mL
